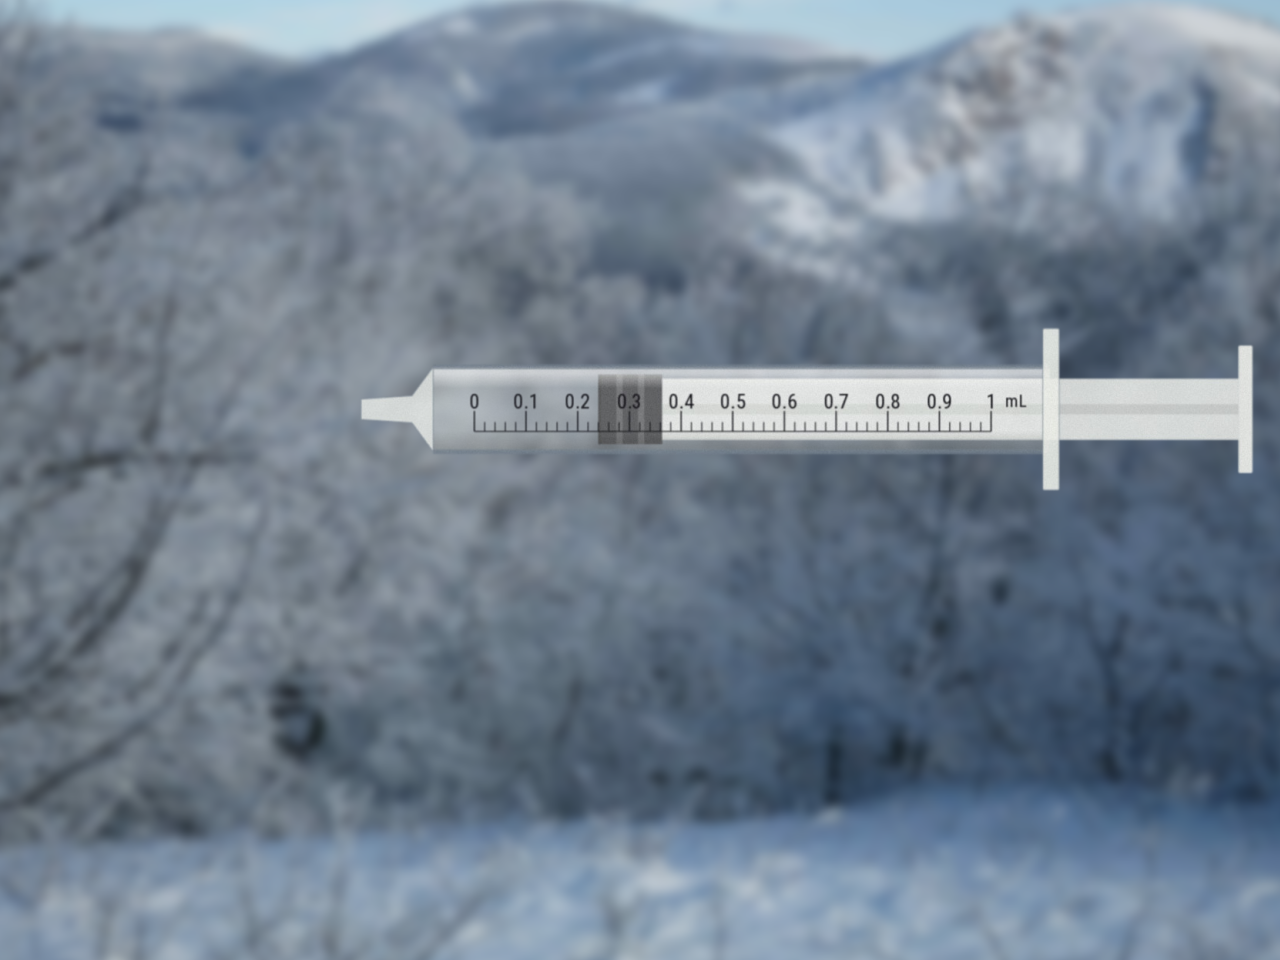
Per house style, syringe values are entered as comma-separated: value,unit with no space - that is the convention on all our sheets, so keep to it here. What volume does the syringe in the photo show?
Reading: 0.24,mL
